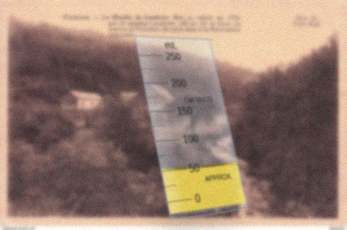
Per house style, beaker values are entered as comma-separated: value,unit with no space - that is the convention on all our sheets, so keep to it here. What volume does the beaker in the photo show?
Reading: 50,mL
